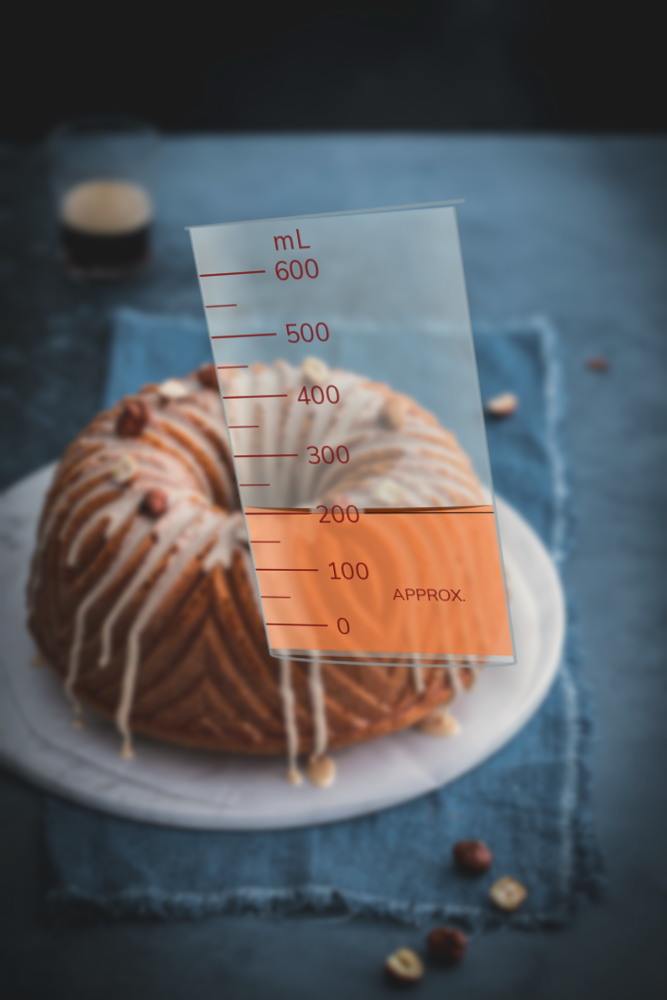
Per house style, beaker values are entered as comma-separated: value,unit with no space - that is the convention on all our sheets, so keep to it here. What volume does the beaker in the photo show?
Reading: 200,mL
